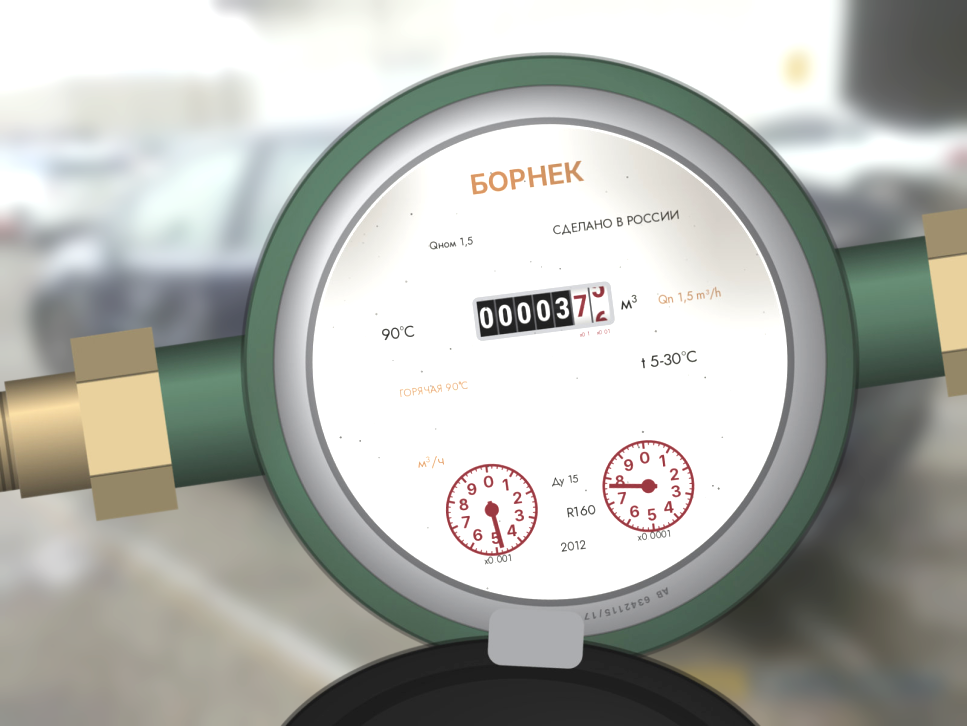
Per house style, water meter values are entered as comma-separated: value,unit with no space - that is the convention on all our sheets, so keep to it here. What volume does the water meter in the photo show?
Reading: 3.7547,m³
